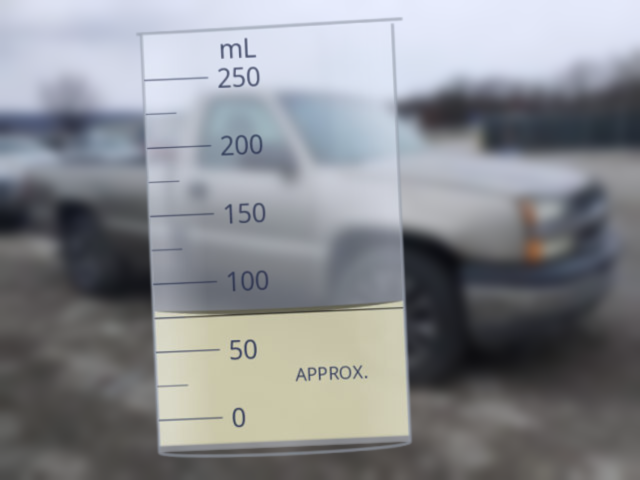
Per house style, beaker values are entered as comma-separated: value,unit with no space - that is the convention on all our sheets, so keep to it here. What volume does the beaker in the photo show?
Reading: 75,mL
